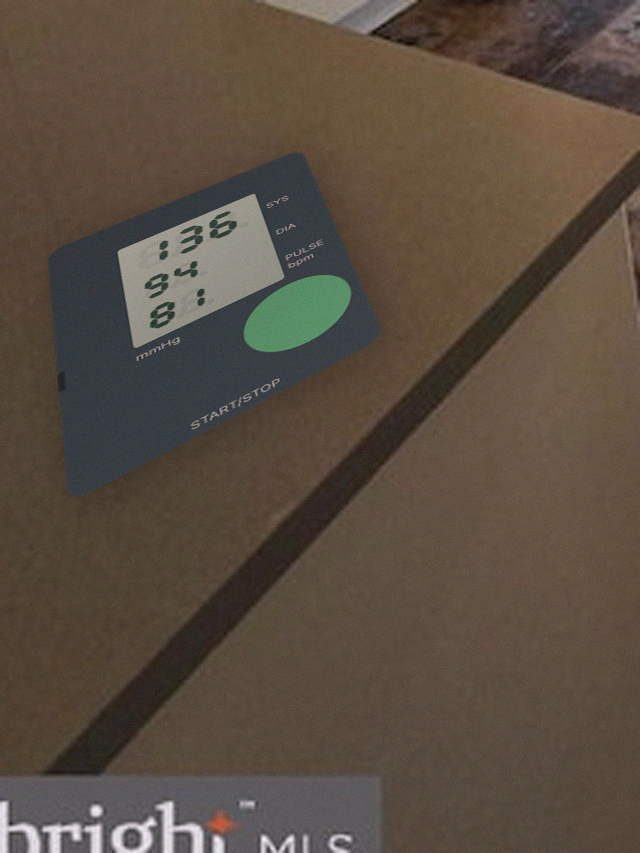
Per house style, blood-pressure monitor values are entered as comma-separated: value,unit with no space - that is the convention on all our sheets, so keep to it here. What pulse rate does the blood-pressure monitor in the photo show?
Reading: 81,bpm
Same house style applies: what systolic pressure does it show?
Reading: 136,mmHg
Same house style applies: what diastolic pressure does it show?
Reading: 94,mmHg
